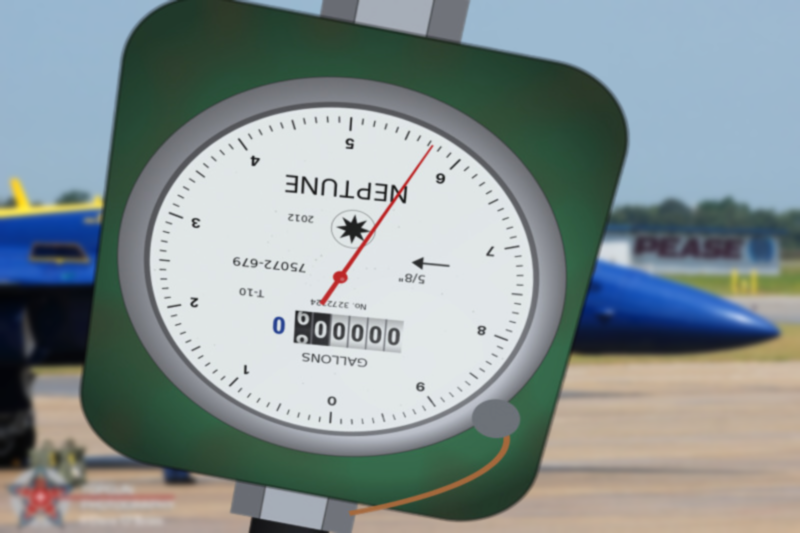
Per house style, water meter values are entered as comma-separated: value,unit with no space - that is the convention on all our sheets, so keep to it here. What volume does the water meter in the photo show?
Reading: 85.7,gal
